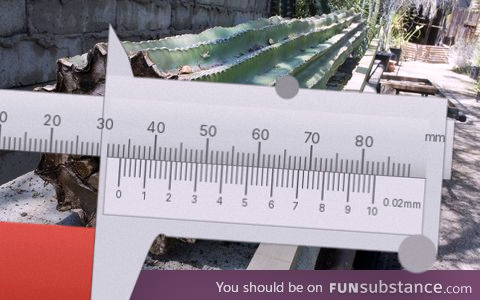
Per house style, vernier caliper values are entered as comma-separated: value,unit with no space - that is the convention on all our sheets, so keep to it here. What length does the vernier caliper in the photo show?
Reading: 33.5,mm
